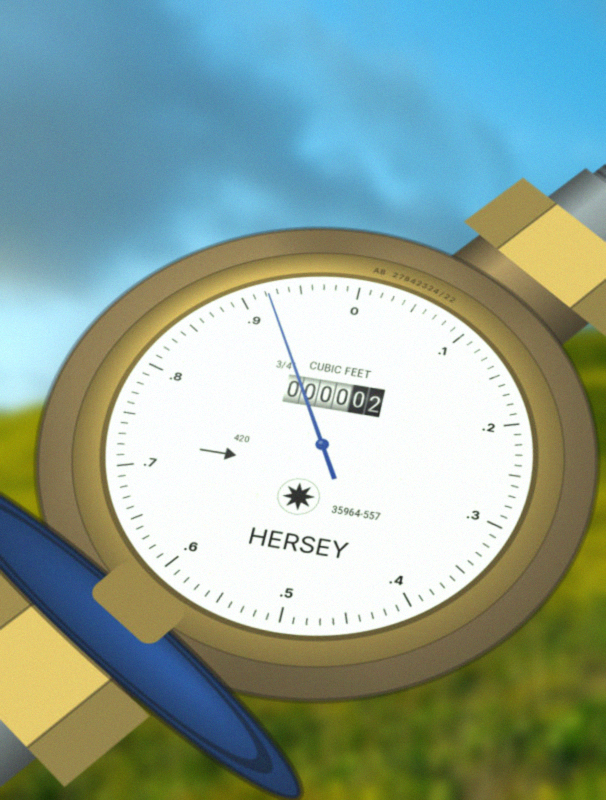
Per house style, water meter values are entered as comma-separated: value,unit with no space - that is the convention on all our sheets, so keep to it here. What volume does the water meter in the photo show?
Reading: 1.92,ft³
